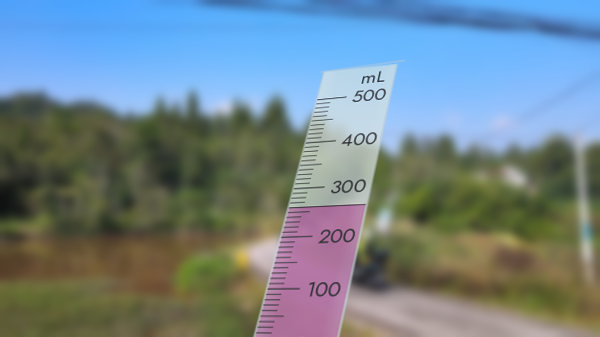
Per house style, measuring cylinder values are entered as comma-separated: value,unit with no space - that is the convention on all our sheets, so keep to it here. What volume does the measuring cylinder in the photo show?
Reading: 260,mL
